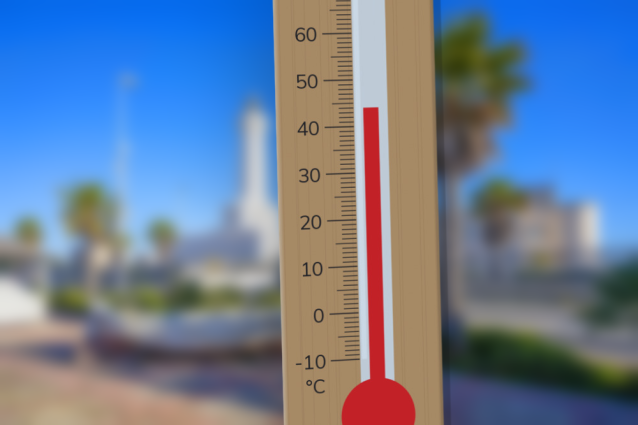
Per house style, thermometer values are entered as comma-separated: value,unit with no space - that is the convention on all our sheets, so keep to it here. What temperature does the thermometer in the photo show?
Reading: 44,°C
